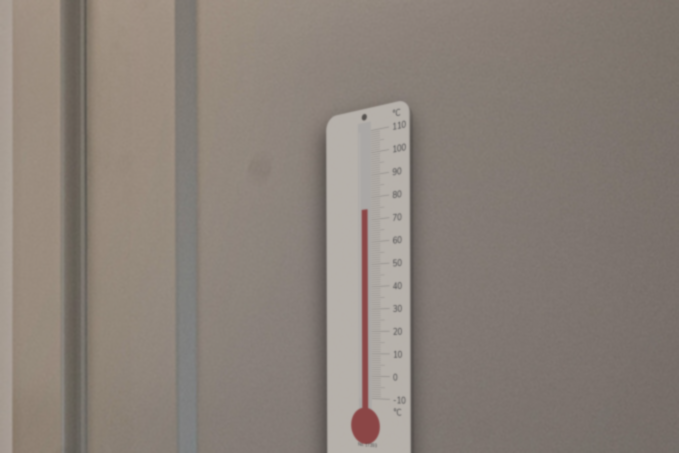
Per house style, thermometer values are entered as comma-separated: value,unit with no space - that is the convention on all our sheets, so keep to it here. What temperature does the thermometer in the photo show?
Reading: 75,°C
